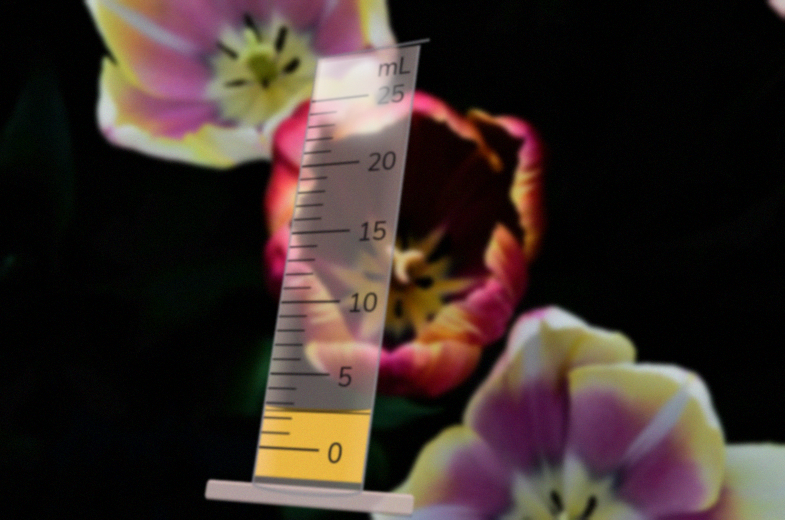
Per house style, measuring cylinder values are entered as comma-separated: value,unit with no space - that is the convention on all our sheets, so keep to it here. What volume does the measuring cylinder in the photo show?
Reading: 2.5,mL
